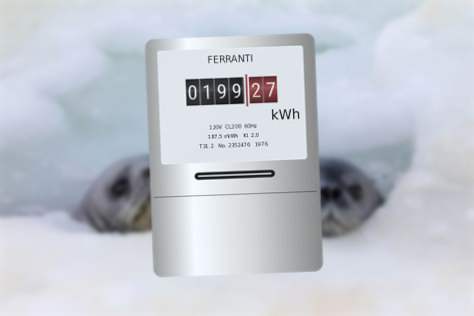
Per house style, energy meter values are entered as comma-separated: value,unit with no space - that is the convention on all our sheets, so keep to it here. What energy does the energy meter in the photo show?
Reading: 199.27,kWh
